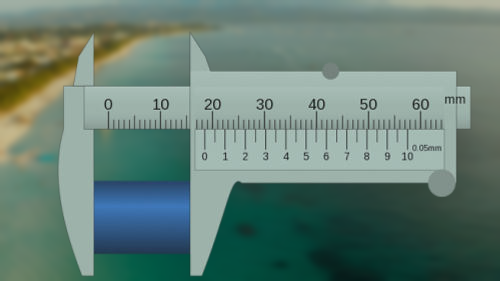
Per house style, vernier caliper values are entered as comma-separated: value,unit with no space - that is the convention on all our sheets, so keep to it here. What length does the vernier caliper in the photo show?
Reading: 18.5,mm
